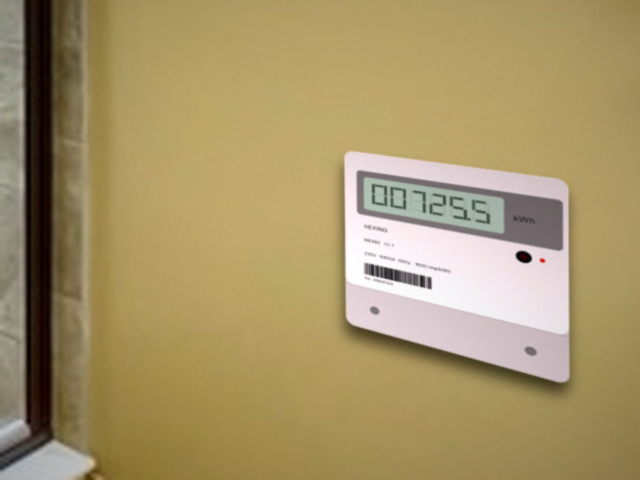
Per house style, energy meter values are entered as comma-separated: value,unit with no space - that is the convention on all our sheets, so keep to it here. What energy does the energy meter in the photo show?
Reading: 725.5,kWh
